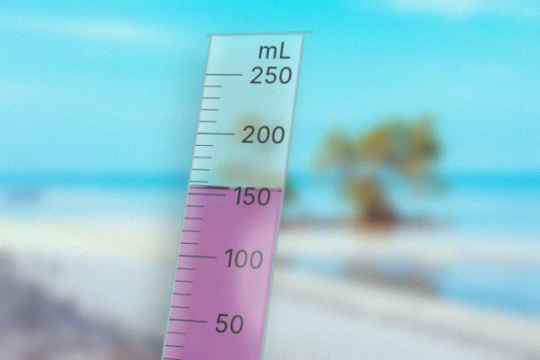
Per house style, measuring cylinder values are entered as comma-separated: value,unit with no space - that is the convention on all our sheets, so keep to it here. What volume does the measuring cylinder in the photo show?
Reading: 155,mL
